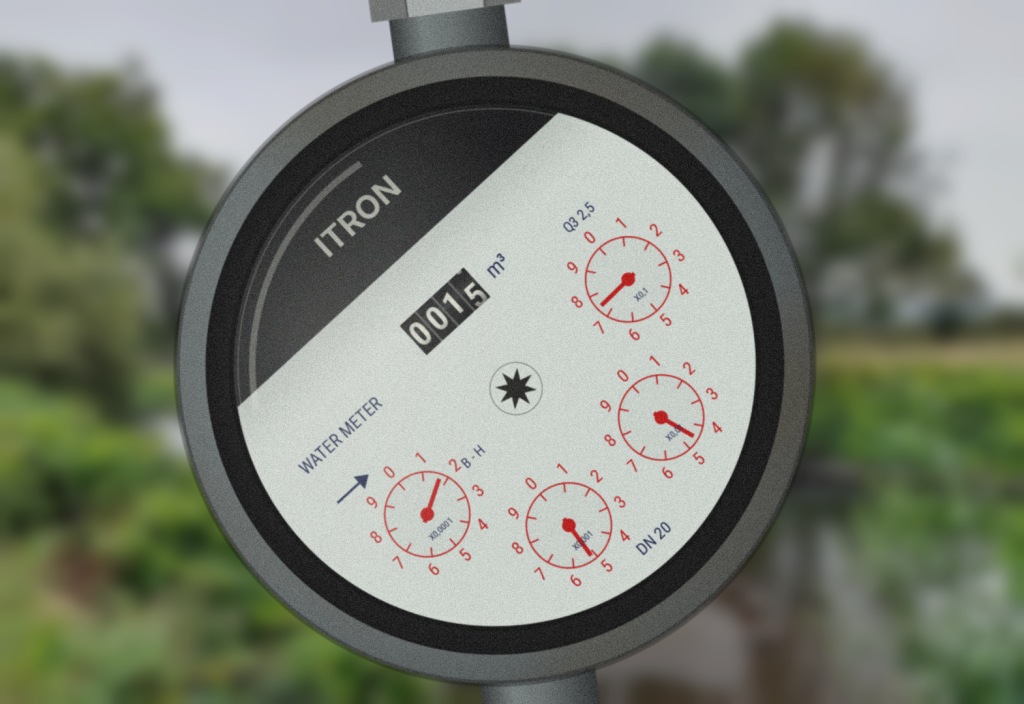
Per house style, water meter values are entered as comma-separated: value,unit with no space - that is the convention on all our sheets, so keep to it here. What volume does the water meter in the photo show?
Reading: 14.7451,m³
